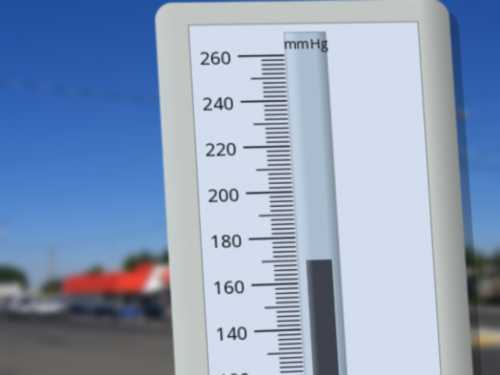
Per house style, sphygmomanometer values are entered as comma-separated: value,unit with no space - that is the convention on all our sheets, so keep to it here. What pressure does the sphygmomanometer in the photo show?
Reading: 170,mmHg
